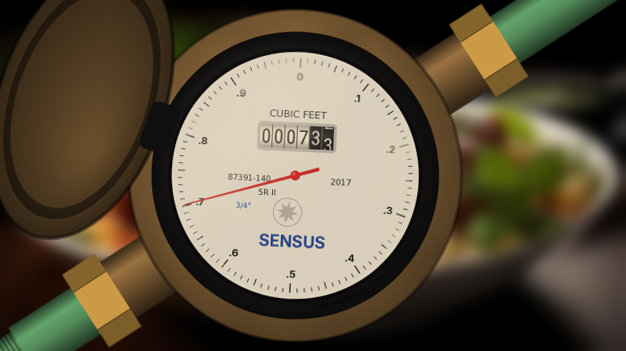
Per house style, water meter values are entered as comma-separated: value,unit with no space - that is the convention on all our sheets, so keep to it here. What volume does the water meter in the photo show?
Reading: 732.70,ft³
